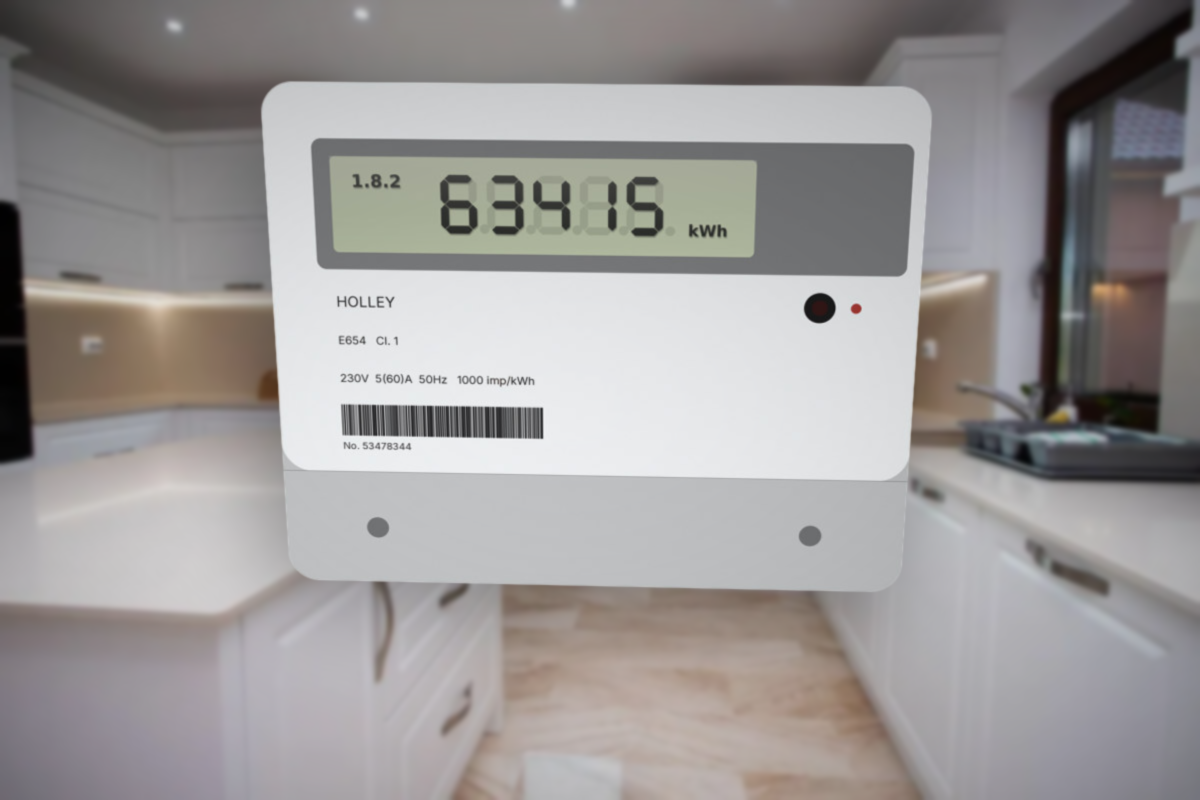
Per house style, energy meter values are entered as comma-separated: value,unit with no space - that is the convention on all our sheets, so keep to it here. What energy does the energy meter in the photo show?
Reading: 63415,kWh
